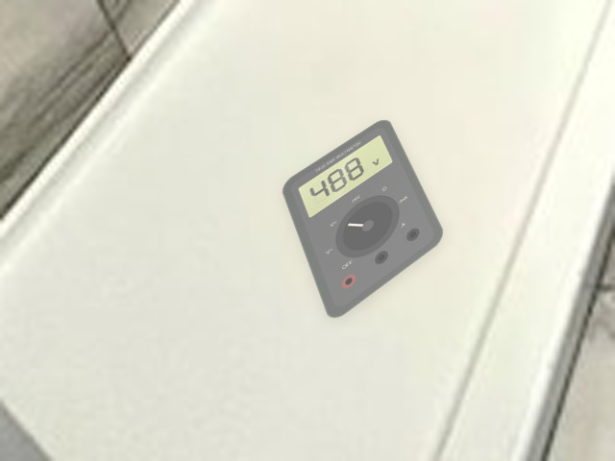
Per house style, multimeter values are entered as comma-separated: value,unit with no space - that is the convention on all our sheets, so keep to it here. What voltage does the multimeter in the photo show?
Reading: 488,V
